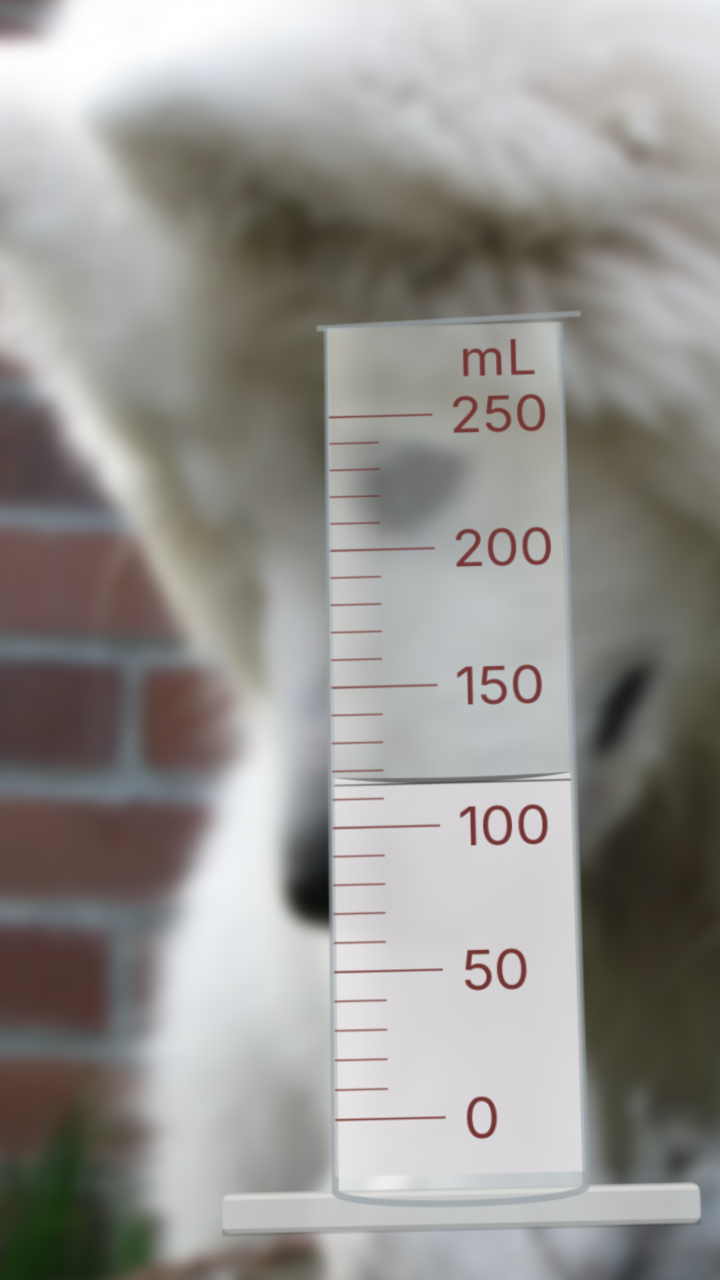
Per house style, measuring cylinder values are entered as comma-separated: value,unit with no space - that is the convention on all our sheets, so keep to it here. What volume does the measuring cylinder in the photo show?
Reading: 115,mL
